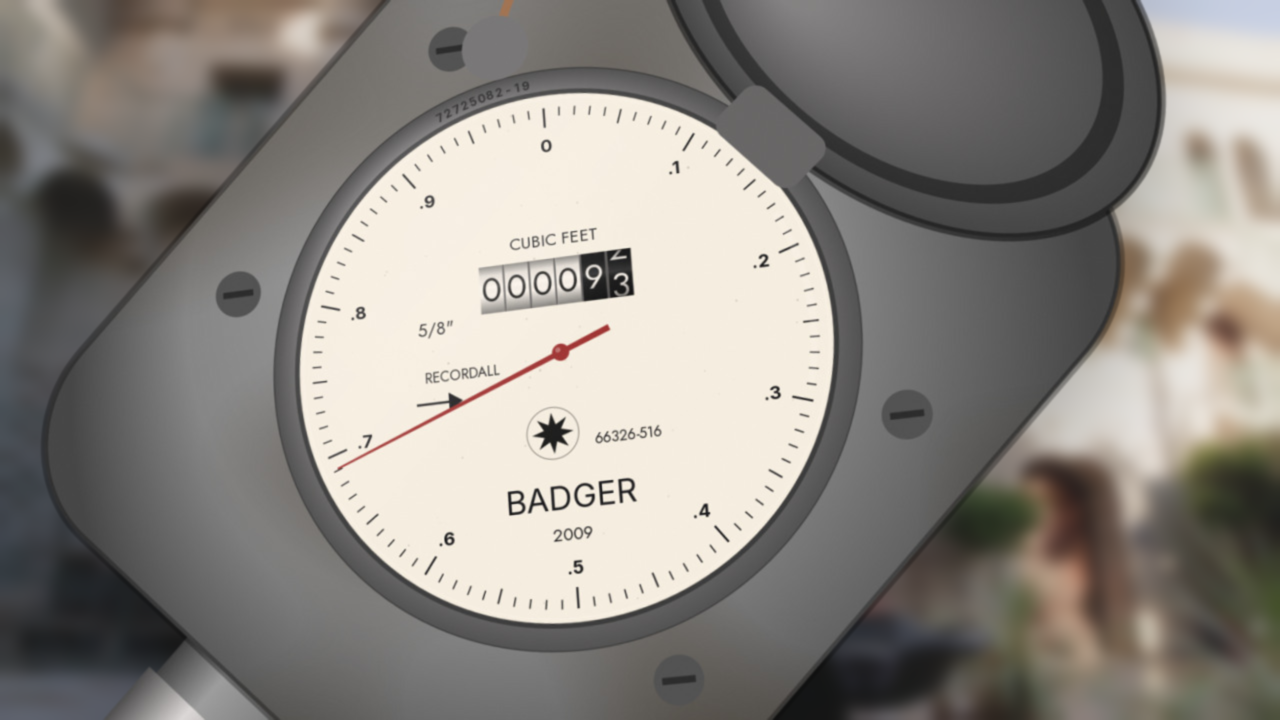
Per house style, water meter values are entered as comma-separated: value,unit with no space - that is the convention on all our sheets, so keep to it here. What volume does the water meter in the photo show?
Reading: 92.69,ft³
